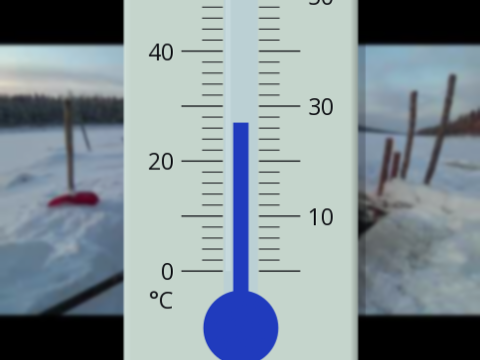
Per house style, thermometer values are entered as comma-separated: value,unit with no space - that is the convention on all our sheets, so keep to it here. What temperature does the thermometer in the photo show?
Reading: 27,°C
